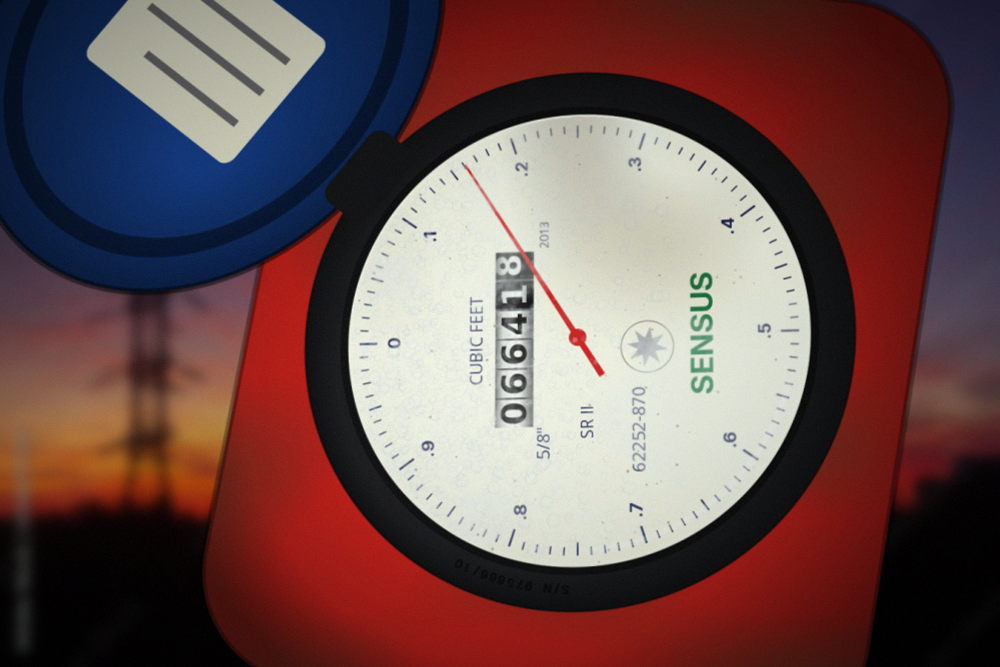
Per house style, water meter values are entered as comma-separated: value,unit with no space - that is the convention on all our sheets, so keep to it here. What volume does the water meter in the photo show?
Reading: 66418.16,ft³
